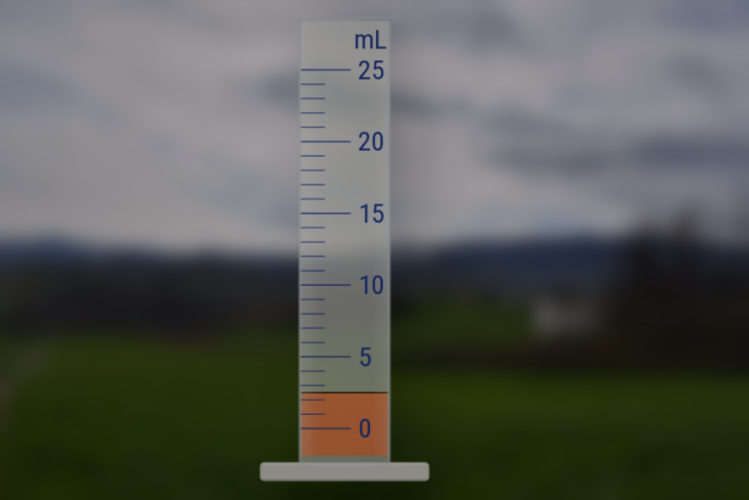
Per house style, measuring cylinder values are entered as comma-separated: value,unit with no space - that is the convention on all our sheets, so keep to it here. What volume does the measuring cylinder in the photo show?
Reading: 2.5,mL
